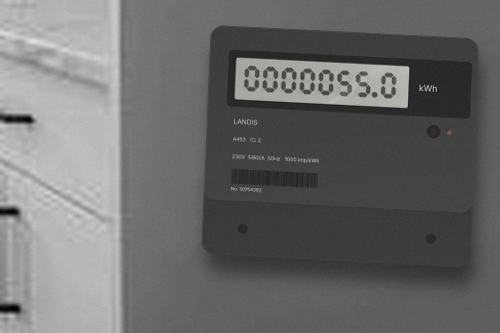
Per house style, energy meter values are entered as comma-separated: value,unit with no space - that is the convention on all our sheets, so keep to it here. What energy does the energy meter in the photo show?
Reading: 55.0,kWh
